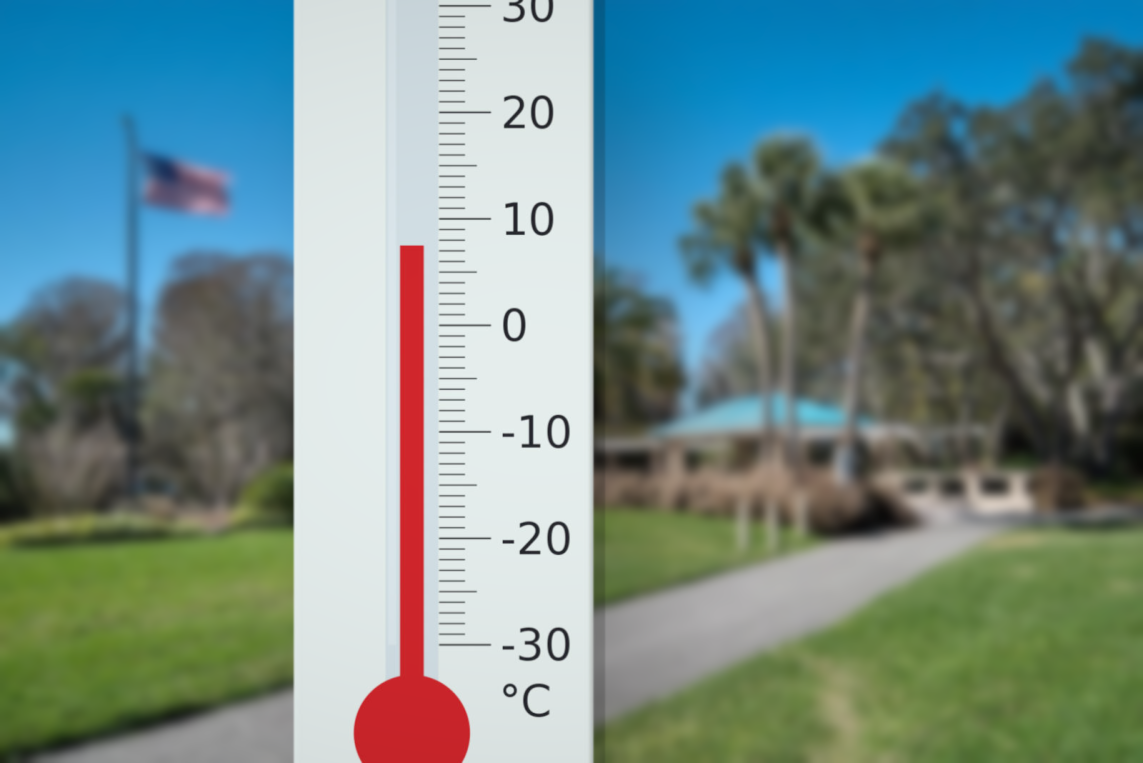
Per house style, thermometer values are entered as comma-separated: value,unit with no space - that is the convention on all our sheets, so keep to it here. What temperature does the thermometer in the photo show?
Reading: 7.5,°C
